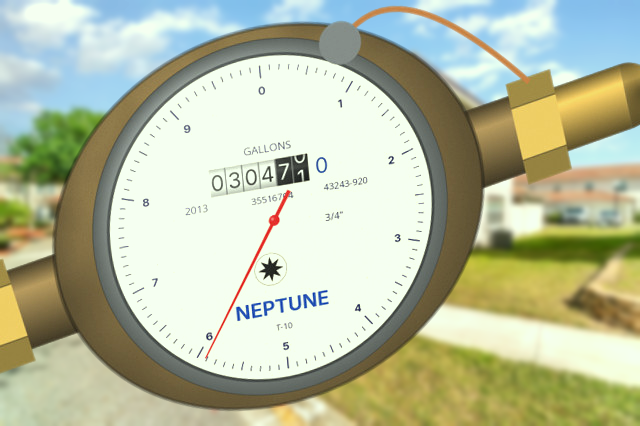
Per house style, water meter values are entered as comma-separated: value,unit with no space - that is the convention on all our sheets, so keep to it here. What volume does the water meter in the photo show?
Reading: 304705.9,gal
